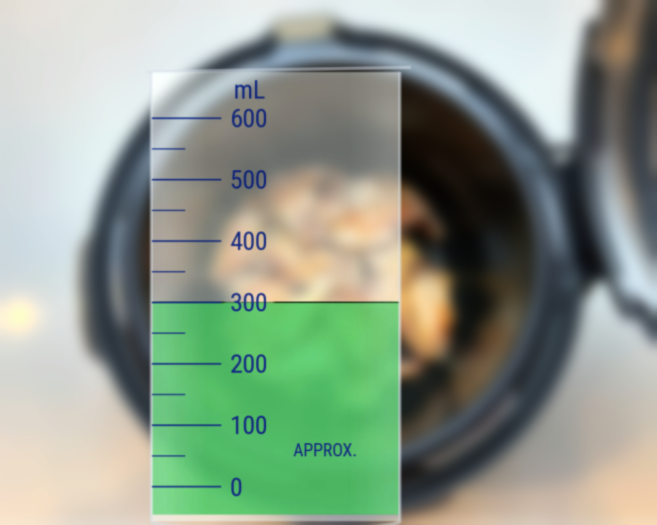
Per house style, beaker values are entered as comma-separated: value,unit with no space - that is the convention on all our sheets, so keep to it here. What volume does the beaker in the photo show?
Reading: 300,mL
